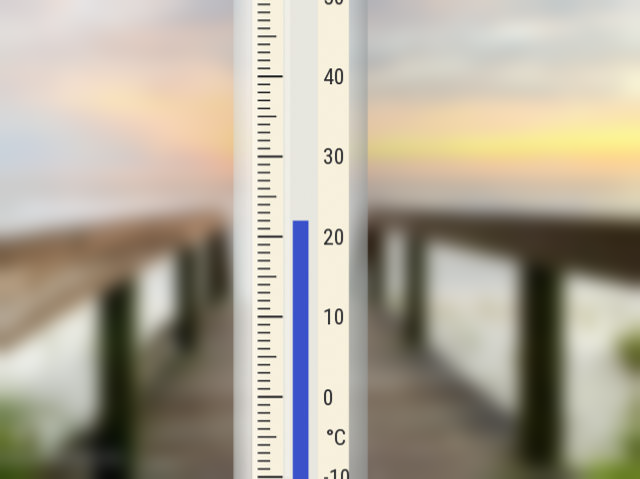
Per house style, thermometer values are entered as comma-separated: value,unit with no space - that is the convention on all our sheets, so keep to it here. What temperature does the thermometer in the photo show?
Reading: 22,°C
